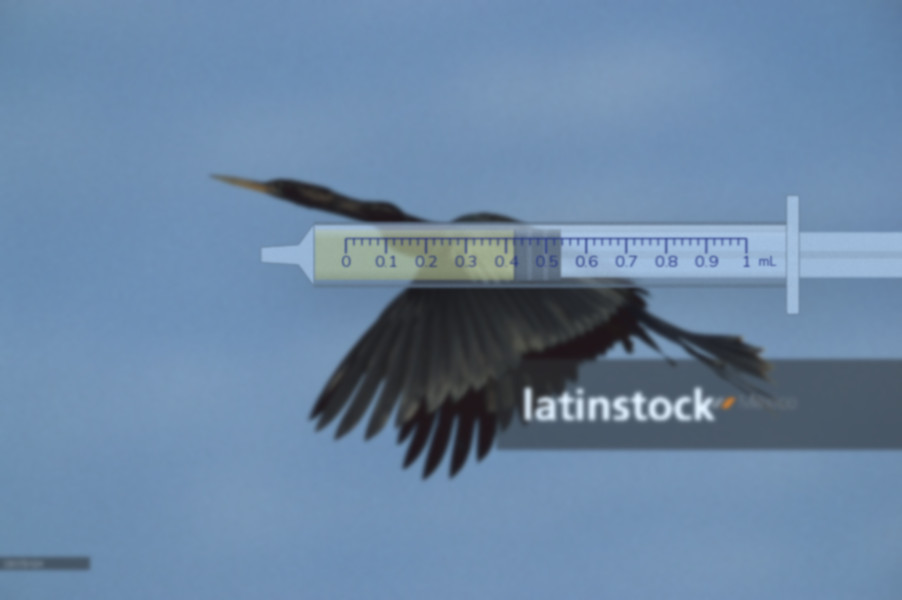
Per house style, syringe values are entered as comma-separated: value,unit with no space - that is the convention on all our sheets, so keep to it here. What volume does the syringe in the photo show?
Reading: 0.42,mL
